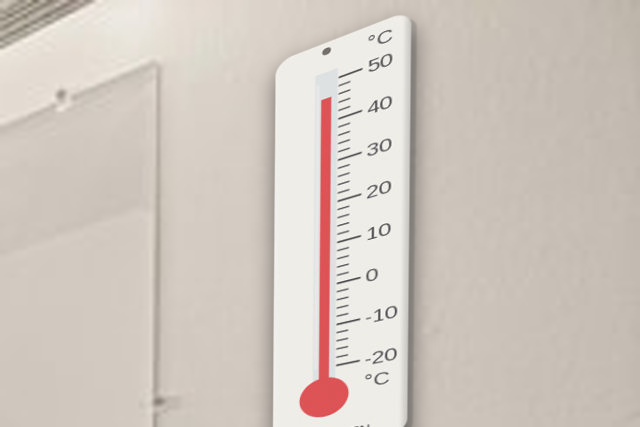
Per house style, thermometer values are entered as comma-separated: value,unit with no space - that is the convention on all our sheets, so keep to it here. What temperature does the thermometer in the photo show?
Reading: 46,°C
